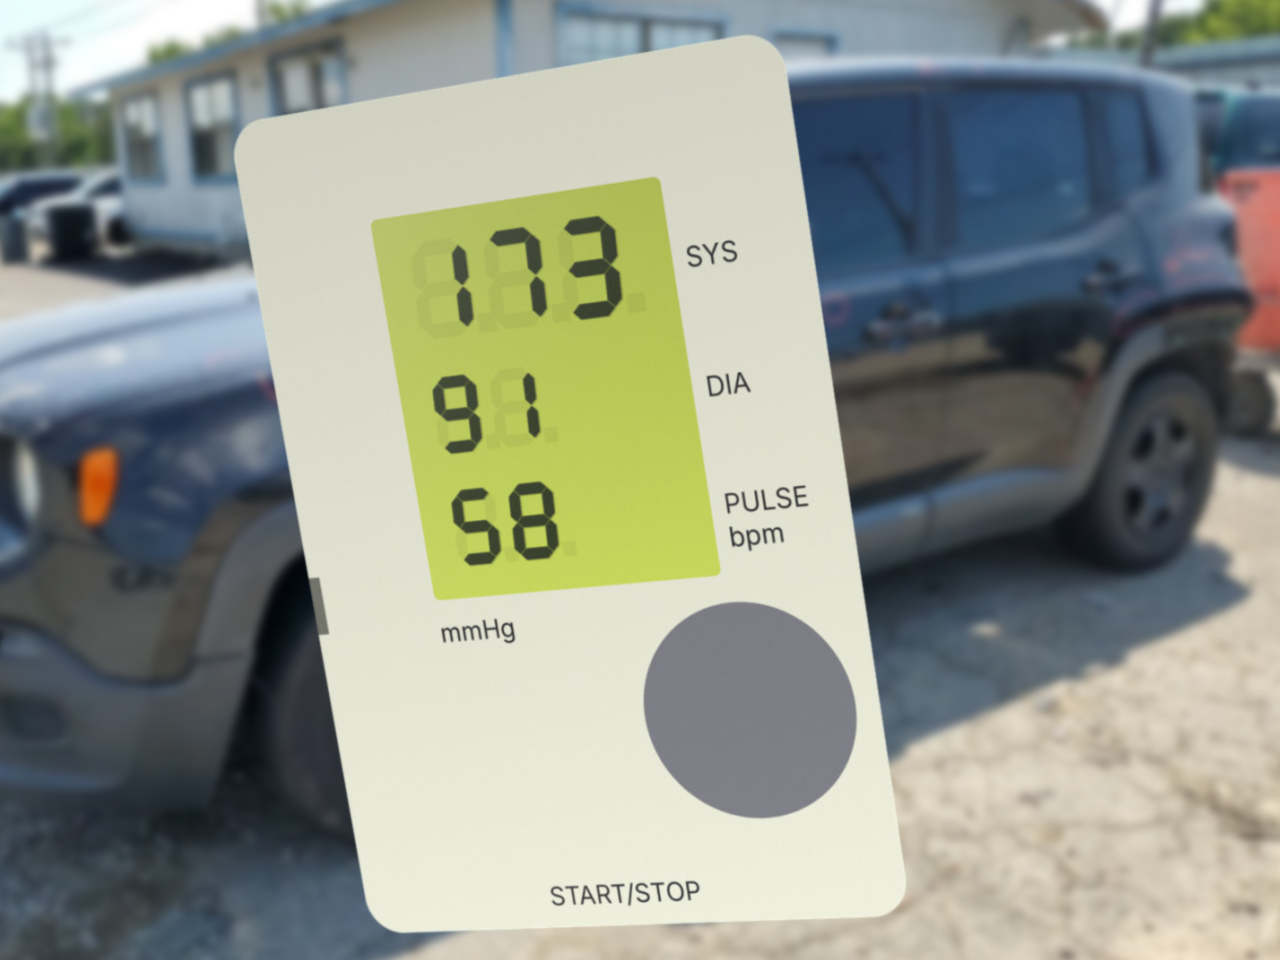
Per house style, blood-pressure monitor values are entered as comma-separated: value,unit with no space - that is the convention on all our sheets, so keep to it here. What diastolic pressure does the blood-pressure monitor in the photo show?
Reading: 91,mmHg
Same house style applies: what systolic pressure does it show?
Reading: 173,mmHg
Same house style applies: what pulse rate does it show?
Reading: 58,bpm
